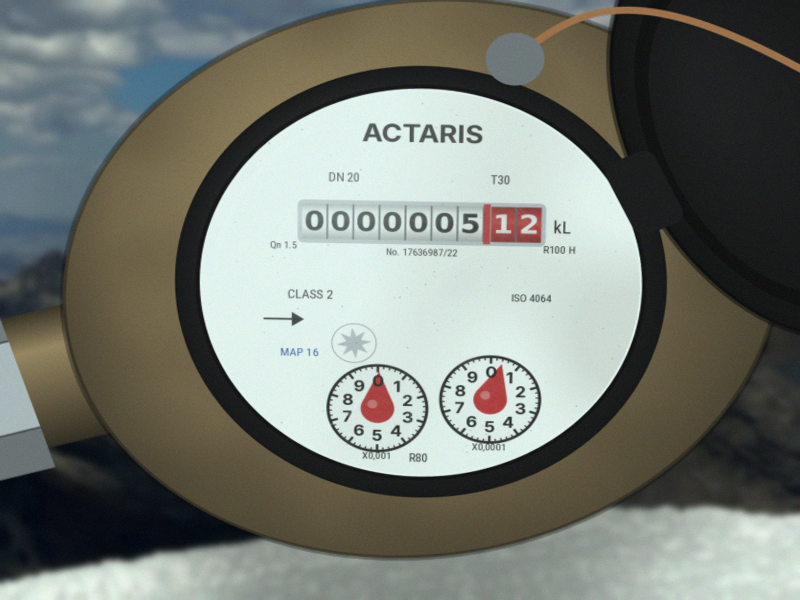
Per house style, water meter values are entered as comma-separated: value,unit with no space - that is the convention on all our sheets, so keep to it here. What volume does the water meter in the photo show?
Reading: 5.1200,kL
